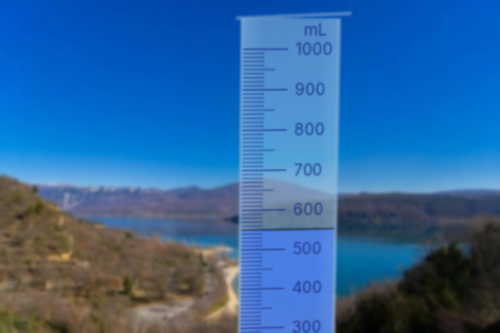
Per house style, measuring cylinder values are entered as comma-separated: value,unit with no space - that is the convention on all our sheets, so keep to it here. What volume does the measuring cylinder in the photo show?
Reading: 550,mL
